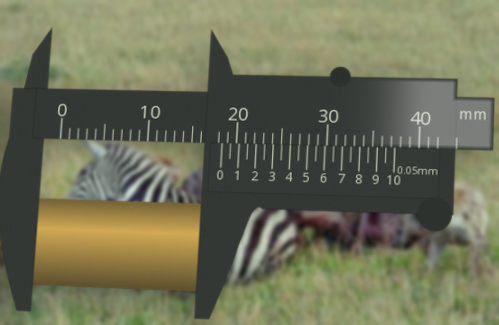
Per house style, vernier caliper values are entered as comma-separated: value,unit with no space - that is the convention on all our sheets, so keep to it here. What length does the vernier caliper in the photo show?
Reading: 18.4,mm
